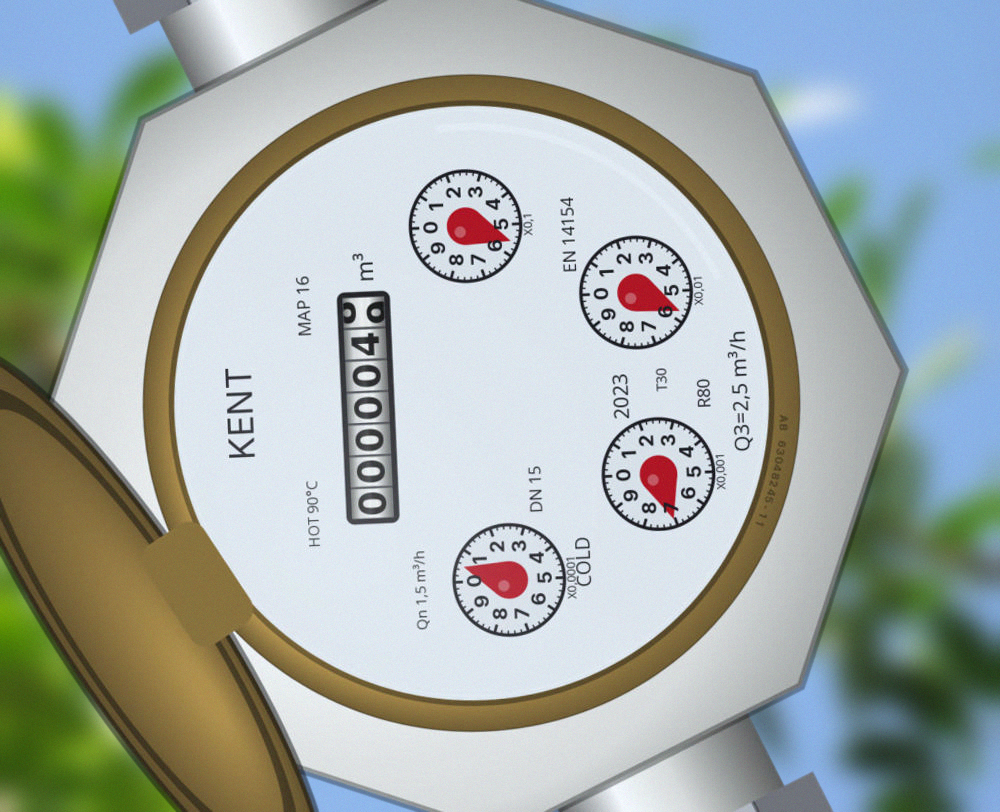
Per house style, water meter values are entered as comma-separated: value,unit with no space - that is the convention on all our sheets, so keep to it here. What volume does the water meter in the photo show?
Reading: 48.5570,m³
